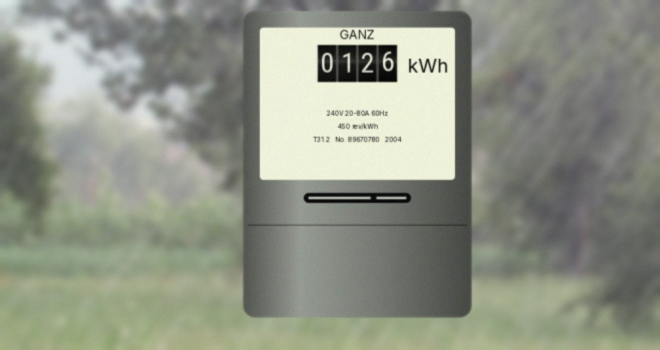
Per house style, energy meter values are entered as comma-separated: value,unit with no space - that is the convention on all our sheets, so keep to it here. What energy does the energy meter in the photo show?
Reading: 126,kWh
